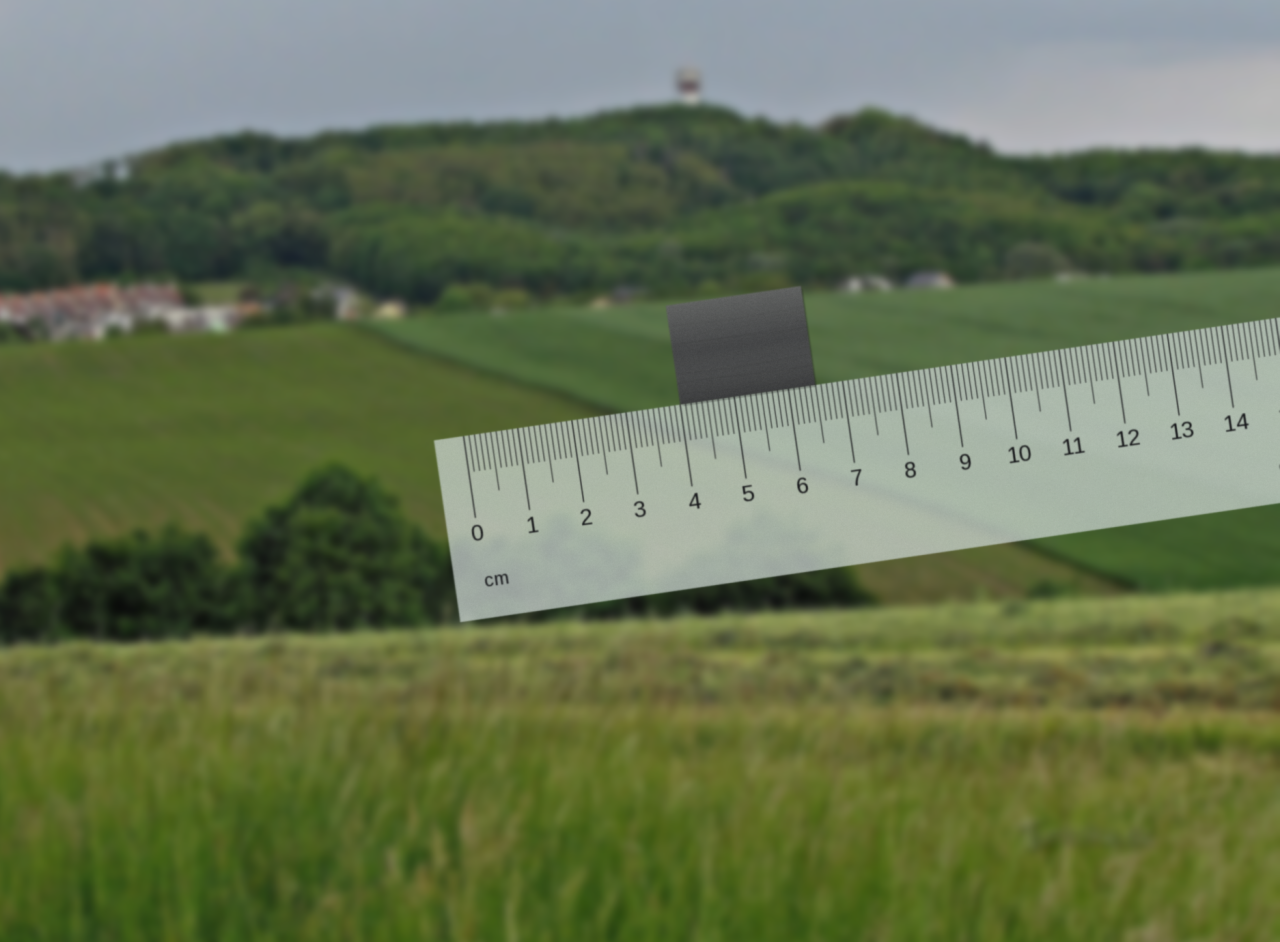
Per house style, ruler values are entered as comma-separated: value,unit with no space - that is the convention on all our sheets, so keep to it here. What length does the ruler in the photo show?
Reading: 2.5,cm
